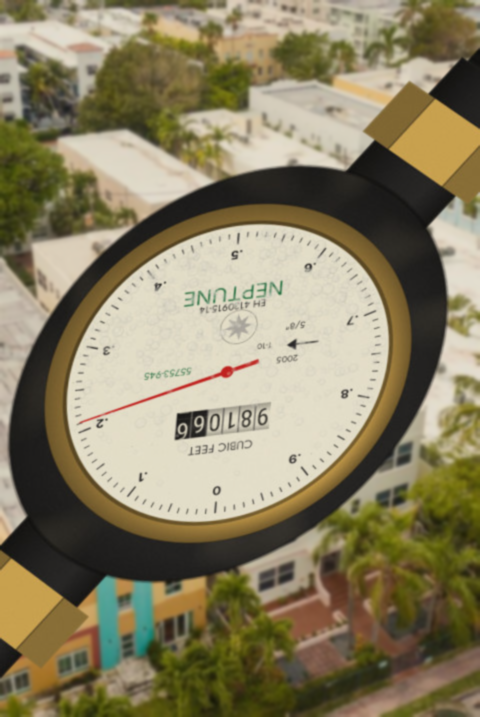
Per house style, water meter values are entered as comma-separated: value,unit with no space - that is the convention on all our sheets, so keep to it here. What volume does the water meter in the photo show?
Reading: 981066.21,ft³
